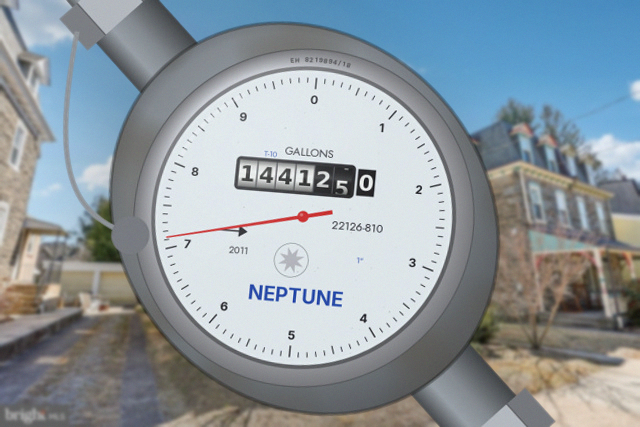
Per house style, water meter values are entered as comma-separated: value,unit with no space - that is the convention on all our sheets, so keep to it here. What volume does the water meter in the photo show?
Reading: 1441247.1,gal
